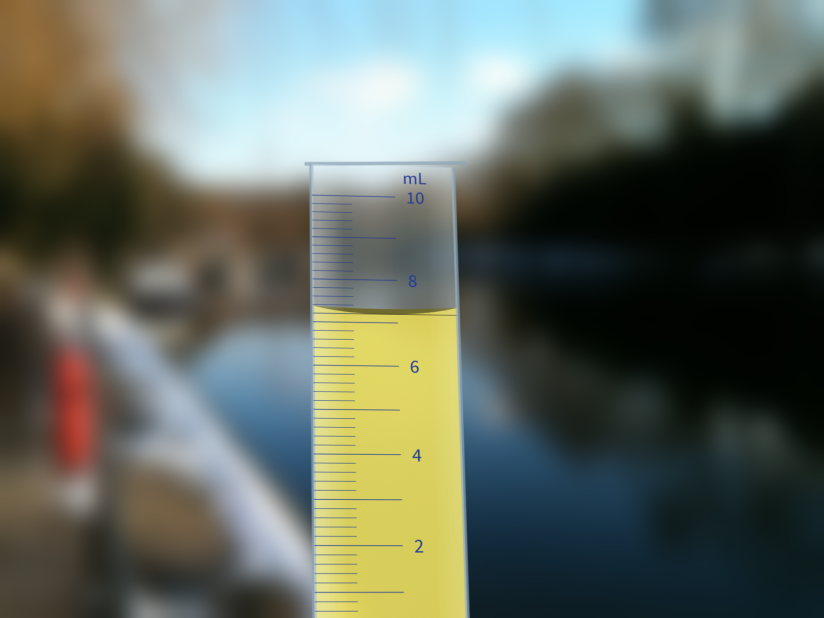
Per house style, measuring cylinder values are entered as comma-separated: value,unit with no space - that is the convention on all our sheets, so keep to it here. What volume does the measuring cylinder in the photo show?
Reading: 7.2,mL
